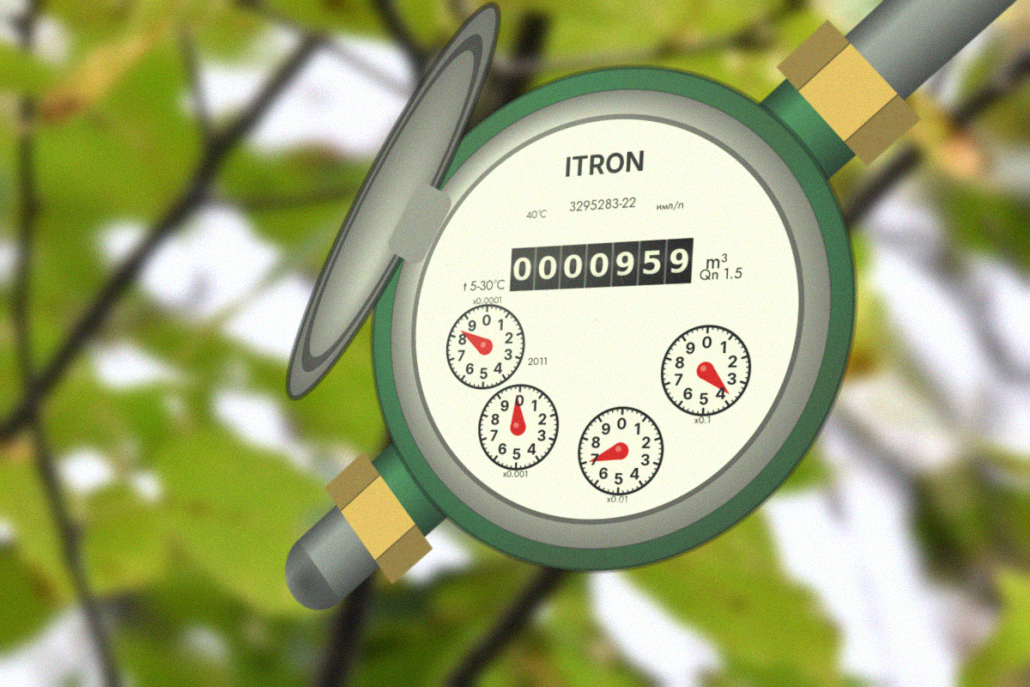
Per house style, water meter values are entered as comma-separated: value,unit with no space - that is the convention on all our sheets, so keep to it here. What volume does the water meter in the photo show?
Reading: 959.3698,m³
